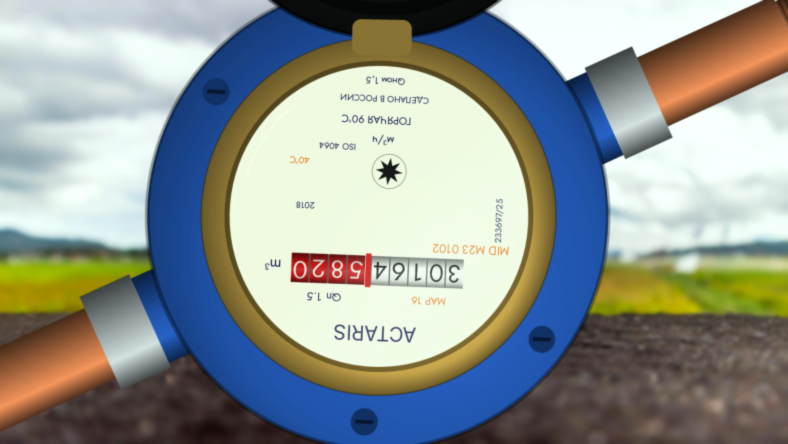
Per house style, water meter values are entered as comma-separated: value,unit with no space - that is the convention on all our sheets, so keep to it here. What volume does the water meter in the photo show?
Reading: 30164.5820,m³
